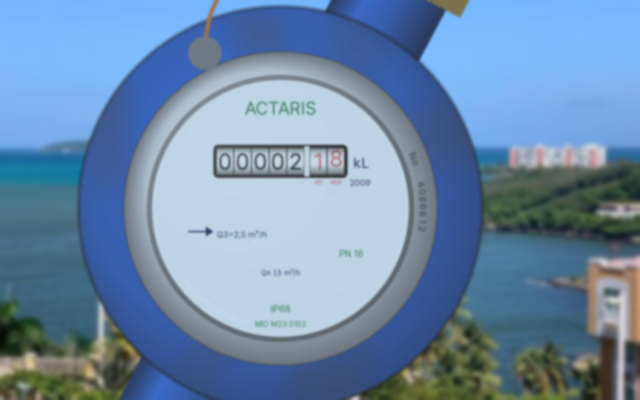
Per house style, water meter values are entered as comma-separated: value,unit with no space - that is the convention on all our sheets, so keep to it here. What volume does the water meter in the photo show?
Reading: 2.18,kL
